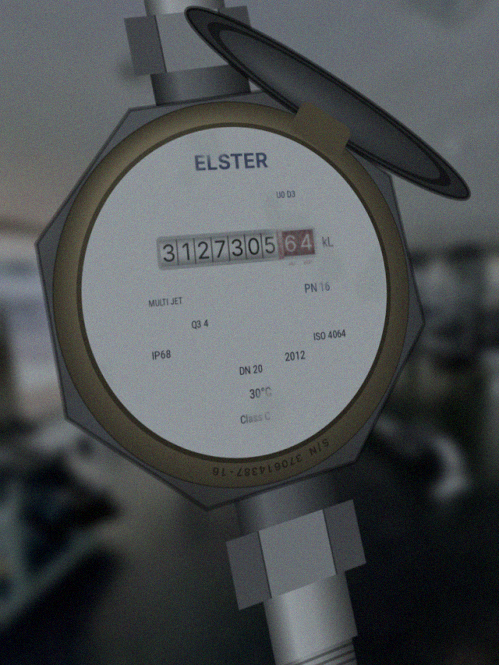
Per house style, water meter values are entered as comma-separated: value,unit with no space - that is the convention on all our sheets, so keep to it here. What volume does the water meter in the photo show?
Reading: 3127305.64,kL
